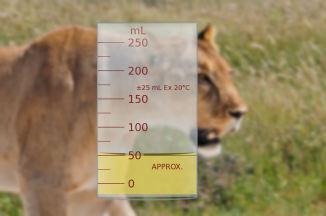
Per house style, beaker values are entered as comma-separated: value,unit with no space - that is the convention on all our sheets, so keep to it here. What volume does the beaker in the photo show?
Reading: 50,mL
